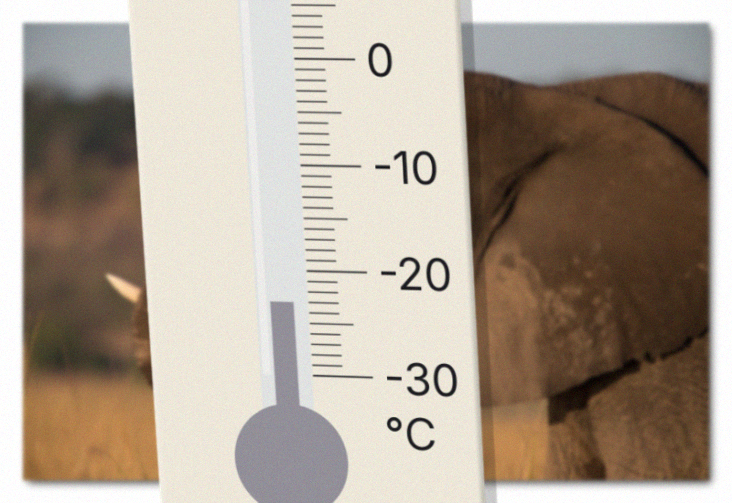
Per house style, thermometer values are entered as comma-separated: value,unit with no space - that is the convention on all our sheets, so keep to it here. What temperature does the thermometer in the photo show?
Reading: -23,°C
